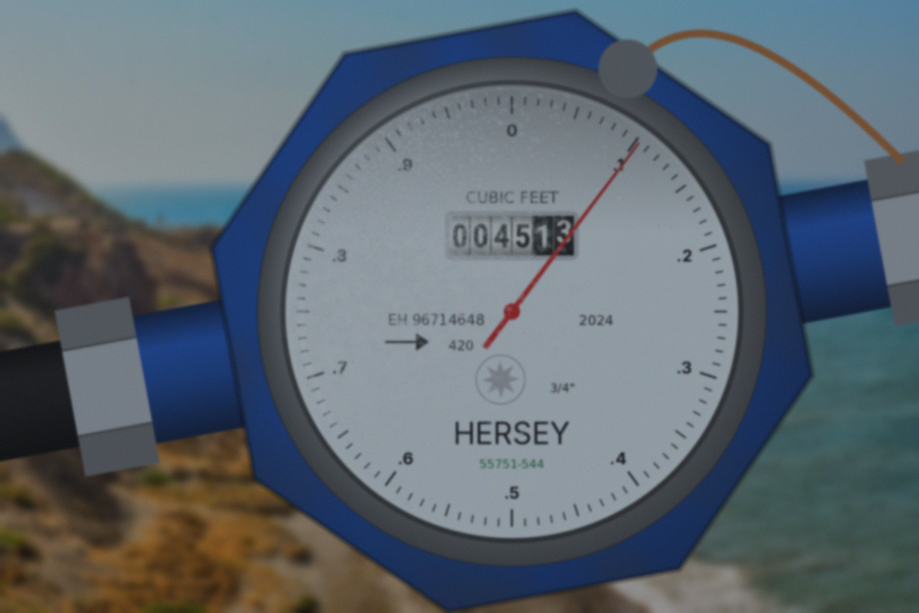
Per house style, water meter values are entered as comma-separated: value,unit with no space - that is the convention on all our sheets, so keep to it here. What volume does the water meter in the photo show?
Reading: 4513.10,ft³
